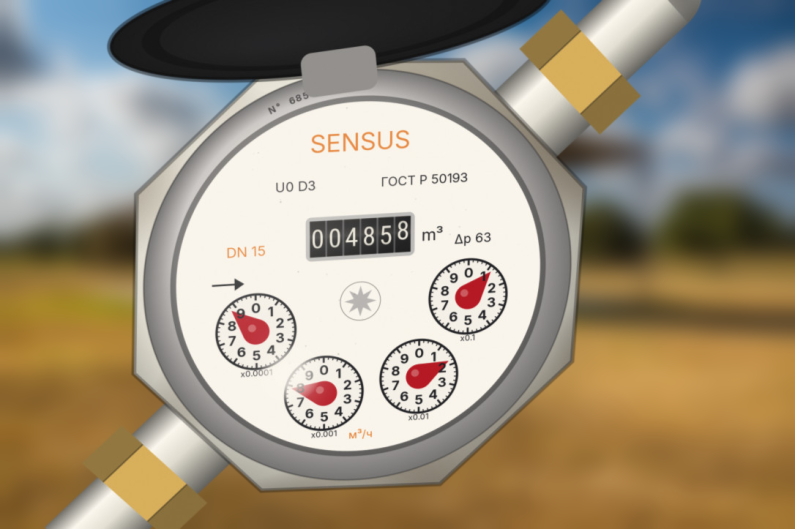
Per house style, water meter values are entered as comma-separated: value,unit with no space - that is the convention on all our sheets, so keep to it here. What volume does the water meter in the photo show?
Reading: 4858.1178,m³
